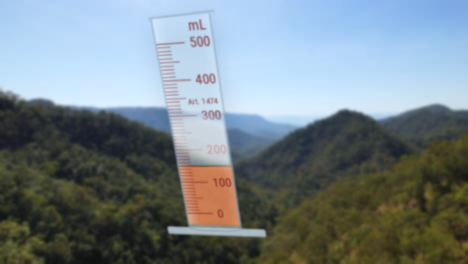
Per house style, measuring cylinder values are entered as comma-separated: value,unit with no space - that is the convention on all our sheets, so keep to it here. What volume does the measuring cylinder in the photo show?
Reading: 150,mL
